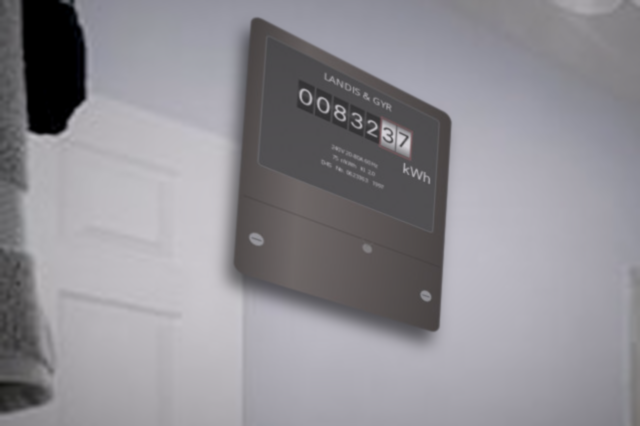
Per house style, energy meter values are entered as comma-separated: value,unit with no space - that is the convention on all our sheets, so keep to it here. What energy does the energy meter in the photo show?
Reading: 832.37,kWh
